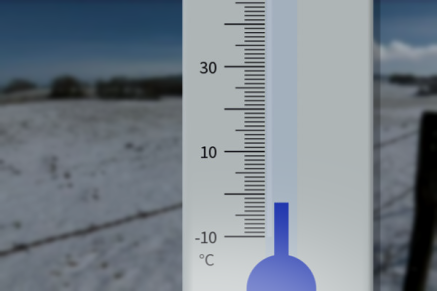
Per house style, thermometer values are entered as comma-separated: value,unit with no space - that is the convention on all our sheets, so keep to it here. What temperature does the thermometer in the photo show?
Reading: -2,°C
